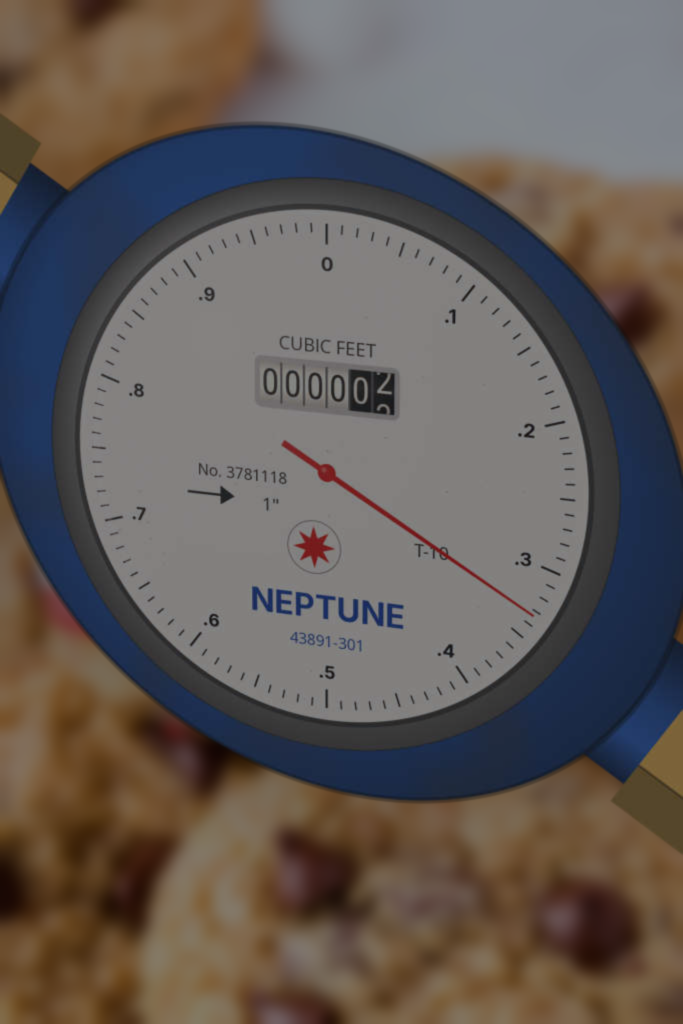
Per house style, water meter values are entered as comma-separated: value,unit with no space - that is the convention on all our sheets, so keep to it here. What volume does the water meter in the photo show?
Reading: 2.33,ft³
